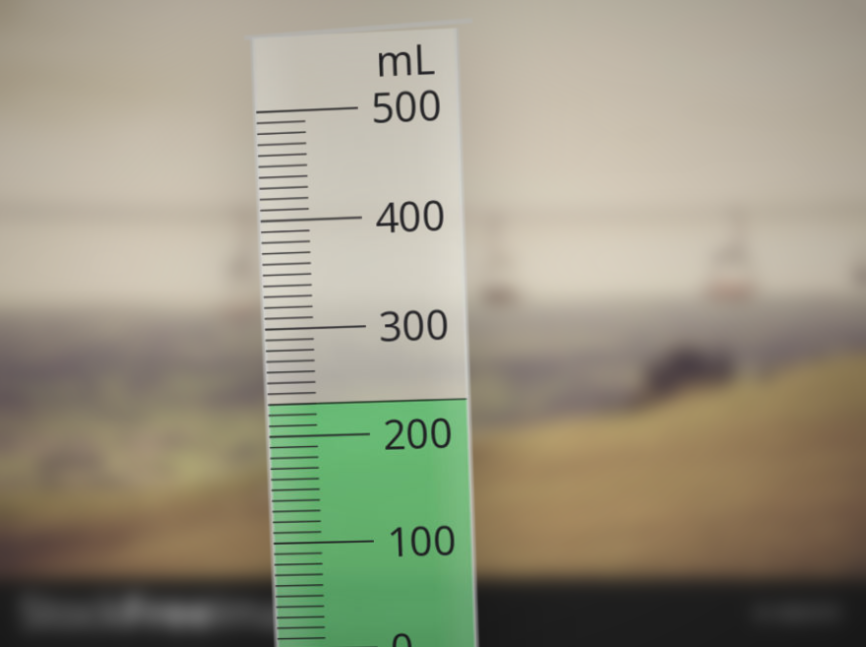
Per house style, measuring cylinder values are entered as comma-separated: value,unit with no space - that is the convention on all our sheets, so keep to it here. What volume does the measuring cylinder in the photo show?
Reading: 230,mL
